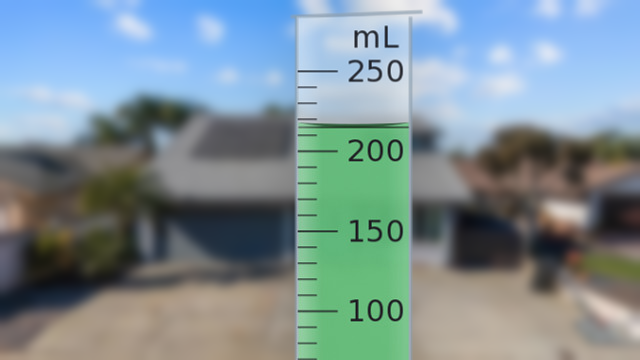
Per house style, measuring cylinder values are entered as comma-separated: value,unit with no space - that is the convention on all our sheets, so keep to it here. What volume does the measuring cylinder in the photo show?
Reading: 215,mL
